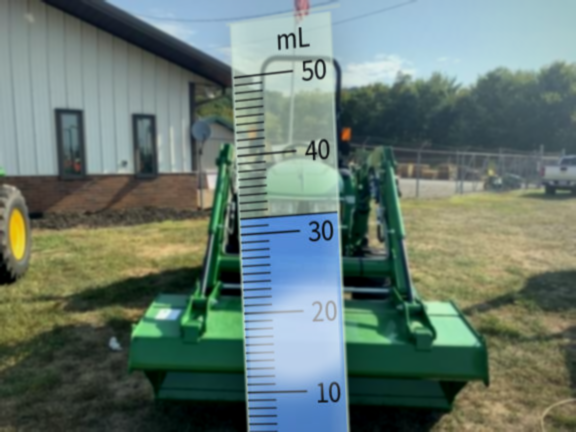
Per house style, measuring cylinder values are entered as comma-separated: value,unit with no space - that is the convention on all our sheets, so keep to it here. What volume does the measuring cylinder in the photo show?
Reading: 32,mL
